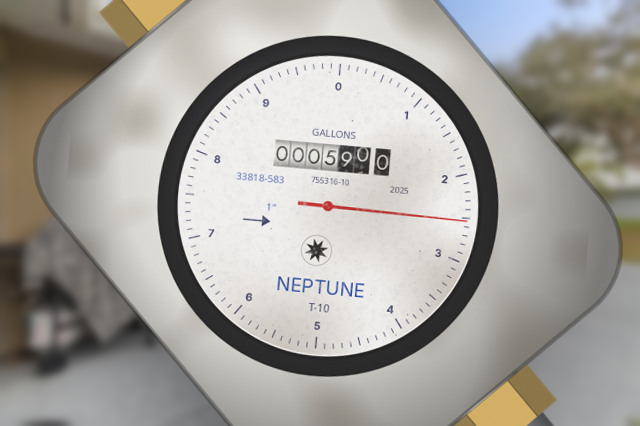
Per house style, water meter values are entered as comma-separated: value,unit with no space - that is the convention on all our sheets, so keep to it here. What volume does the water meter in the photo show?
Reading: 5902.5,gal
